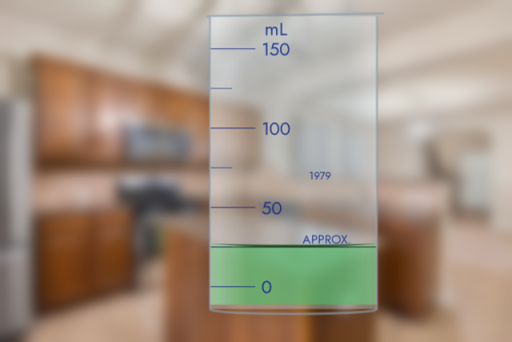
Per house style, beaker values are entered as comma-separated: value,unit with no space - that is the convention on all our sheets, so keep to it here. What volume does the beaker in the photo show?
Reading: 25,mL
